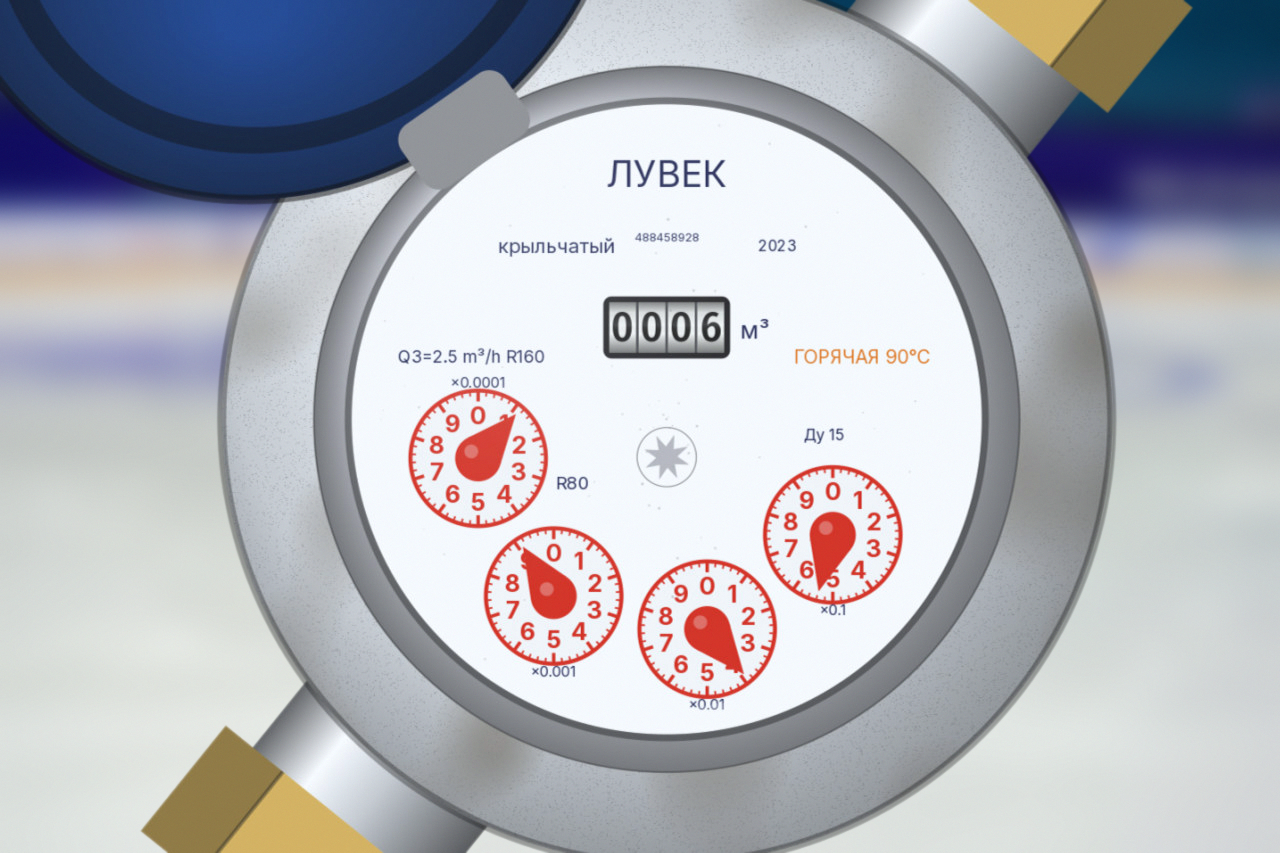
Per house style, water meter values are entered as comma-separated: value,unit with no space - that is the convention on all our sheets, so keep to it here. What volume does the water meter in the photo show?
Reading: 6.5391,m³
